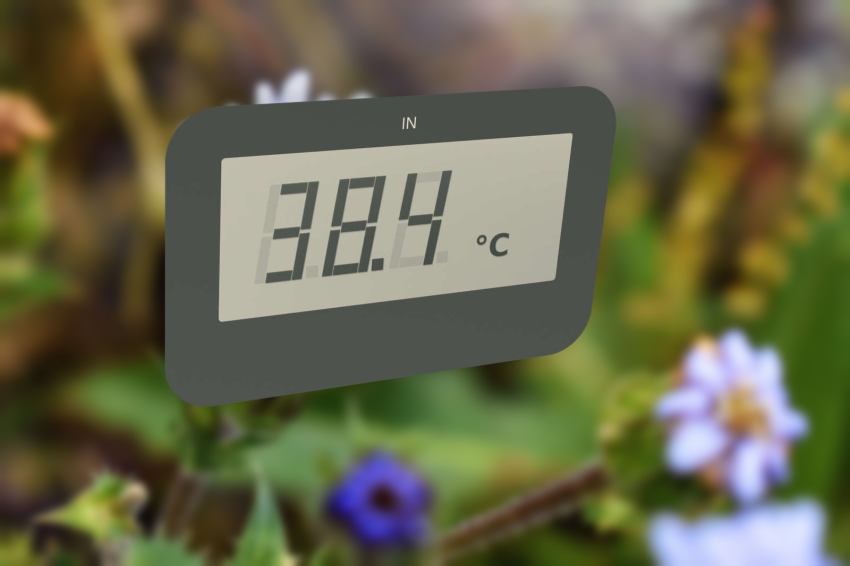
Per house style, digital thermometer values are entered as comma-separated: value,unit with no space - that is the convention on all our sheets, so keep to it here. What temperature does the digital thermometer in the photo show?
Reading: 38.4,°C
